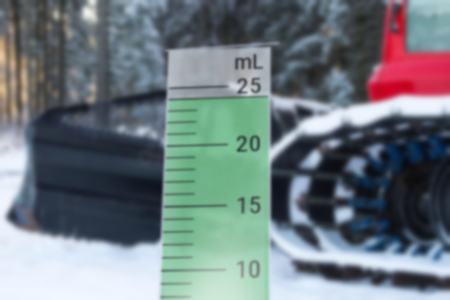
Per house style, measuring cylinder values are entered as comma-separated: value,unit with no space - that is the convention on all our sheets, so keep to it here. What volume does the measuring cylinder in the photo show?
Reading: 24,mL
